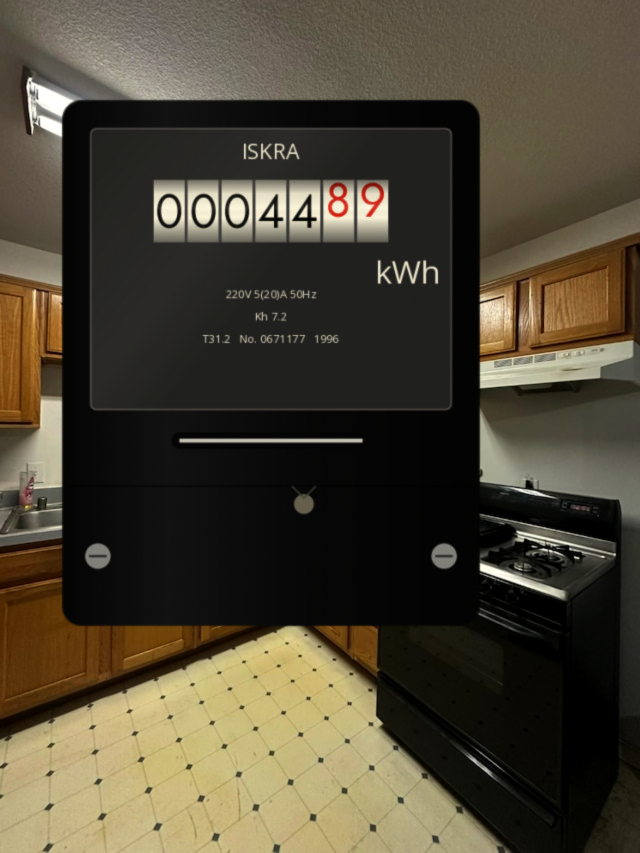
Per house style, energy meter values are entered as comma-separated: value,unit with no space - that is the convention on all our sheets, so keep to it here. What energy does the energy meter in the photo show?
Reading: 44.89,kWh
